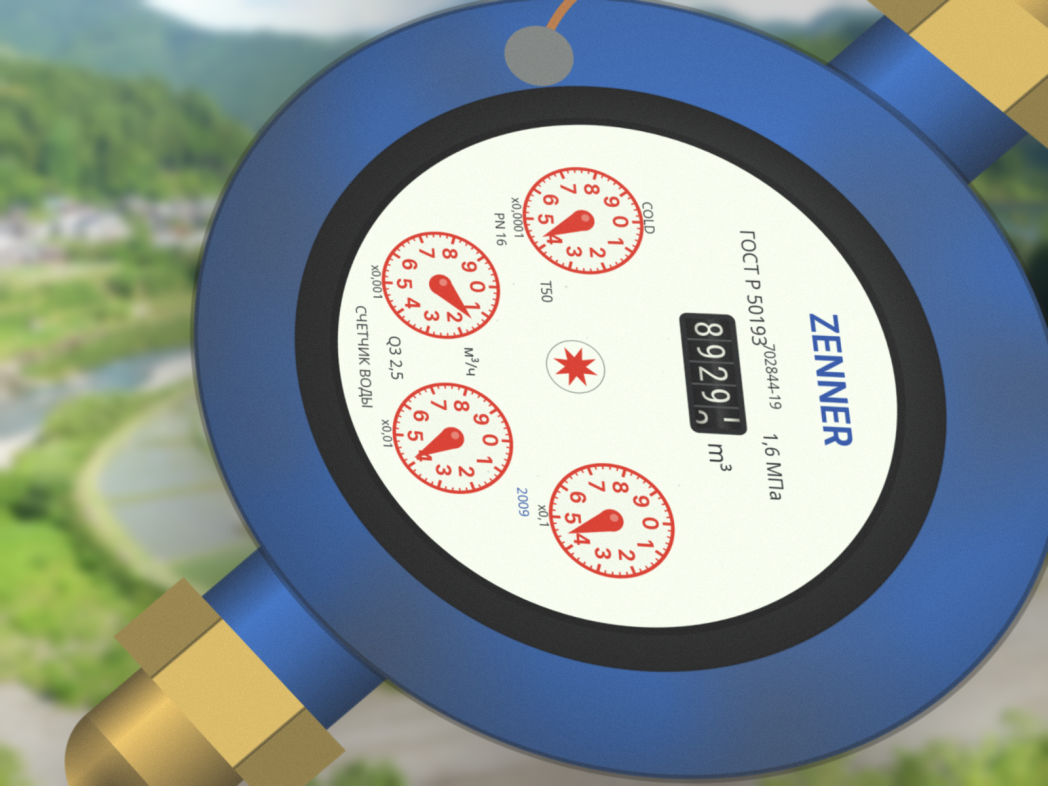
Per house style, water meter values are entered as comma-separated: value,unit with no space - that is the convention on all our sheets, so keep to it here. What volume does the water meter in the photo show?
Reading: 89291.4414,m³
